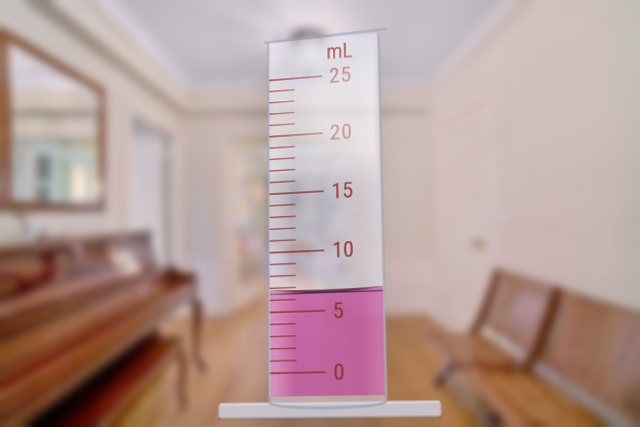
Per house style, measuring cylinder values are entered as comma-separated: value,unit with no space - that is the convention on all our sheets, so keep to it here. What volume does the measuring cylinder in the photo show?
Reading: 6.5,mL
